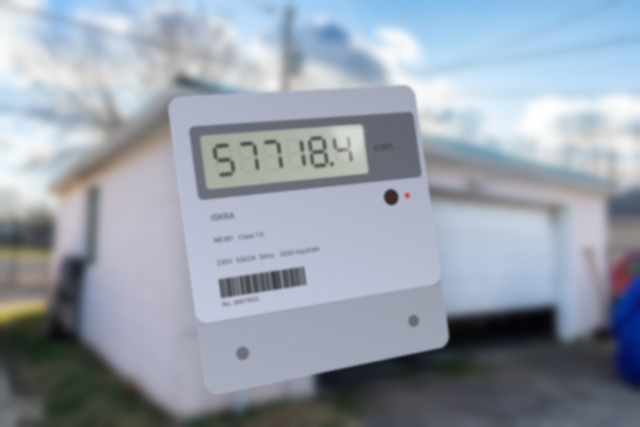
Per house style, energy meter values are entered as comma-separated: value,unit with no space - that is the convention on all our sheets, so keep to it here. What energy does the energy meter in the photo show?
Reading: 57718.4,kWh
